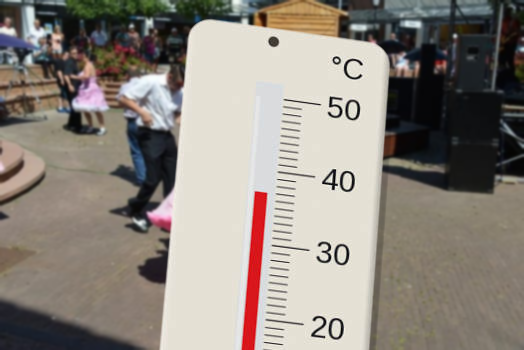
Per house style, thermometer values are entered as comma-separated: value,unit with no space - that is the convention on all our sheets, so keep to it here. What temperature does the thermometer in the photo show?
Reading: 37,°C
